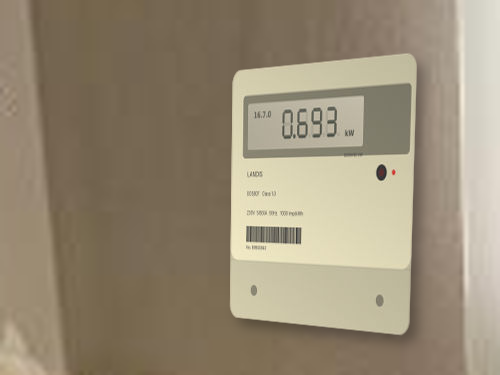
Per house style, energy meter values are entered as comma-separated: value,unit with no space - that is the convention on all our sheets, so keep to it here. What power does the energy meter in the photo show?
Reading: 0.693,kW
